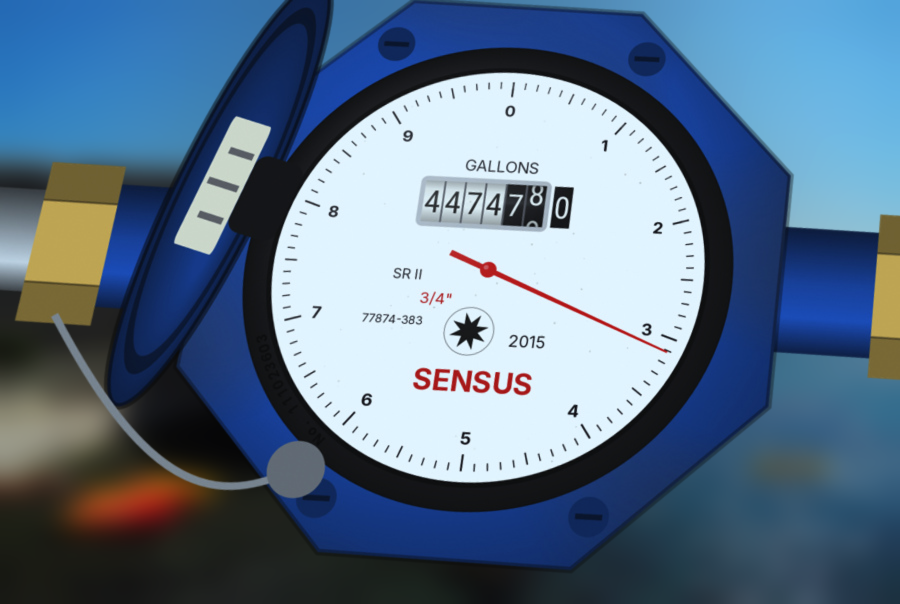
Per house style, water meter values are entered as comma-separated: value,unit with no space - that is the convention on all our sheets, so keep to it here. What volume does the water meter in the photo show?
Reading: 4474783.1,gal
